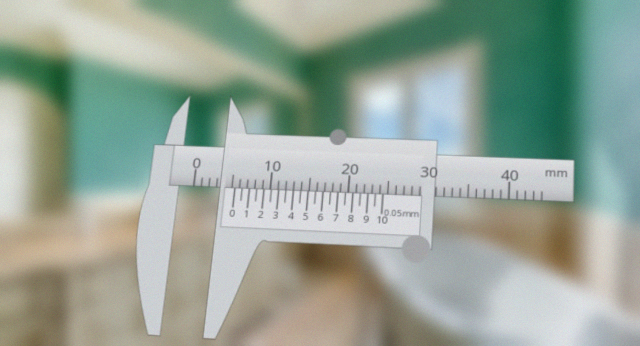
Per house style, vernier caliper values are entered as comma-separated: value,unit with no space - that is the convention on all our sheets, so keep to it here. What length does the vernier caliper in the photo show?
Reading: 5.4,mm
